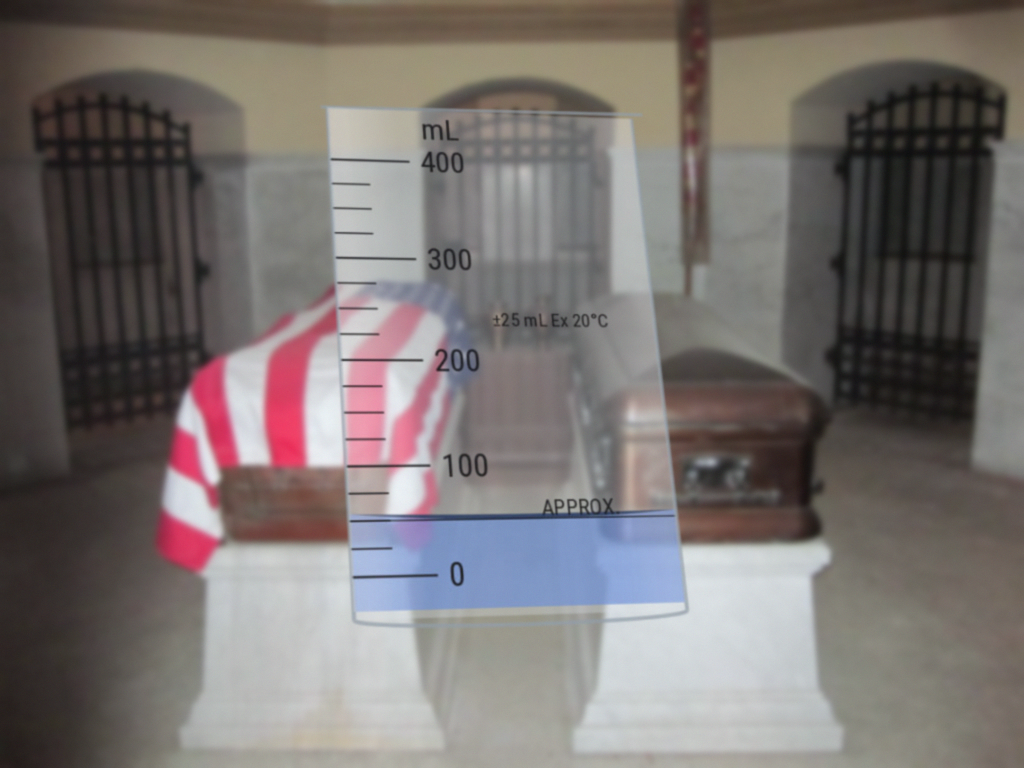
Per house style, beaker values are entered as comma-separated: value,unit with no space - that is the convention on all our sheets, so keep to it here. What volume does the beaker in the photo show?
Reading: 50,mL
